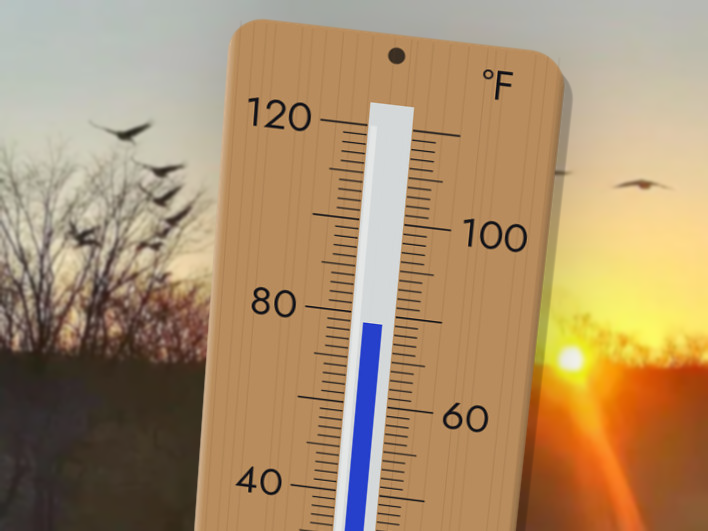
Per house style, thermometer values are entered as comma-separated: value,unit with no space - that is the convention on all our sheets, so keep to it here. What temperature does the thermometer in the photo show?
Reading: 78,°F
